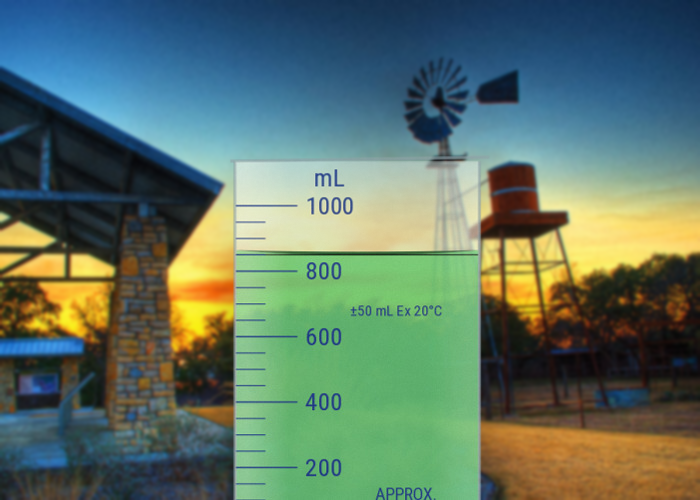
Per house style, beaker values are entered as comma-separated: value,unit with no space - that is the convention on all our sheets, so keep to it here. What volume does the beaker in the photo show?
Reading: 850,mL
